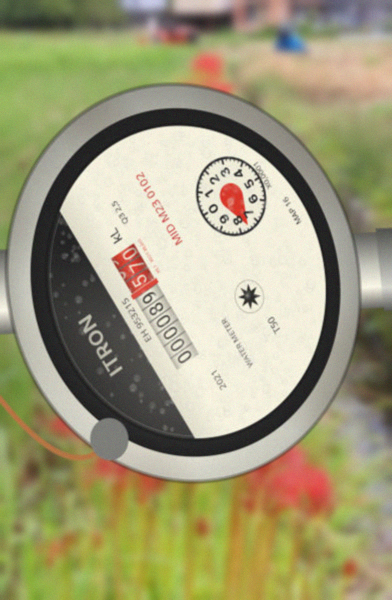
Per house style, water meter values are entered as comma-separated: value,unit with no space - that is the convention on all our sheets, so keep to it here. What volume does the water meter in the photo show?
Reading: 89.5697,kL
